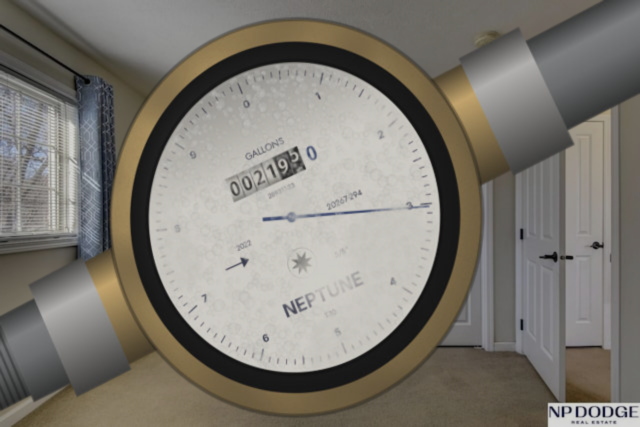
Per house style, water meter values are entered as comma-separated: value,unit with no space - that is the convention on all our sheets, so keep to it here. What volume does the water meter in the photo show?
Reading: 21953.0,gal
